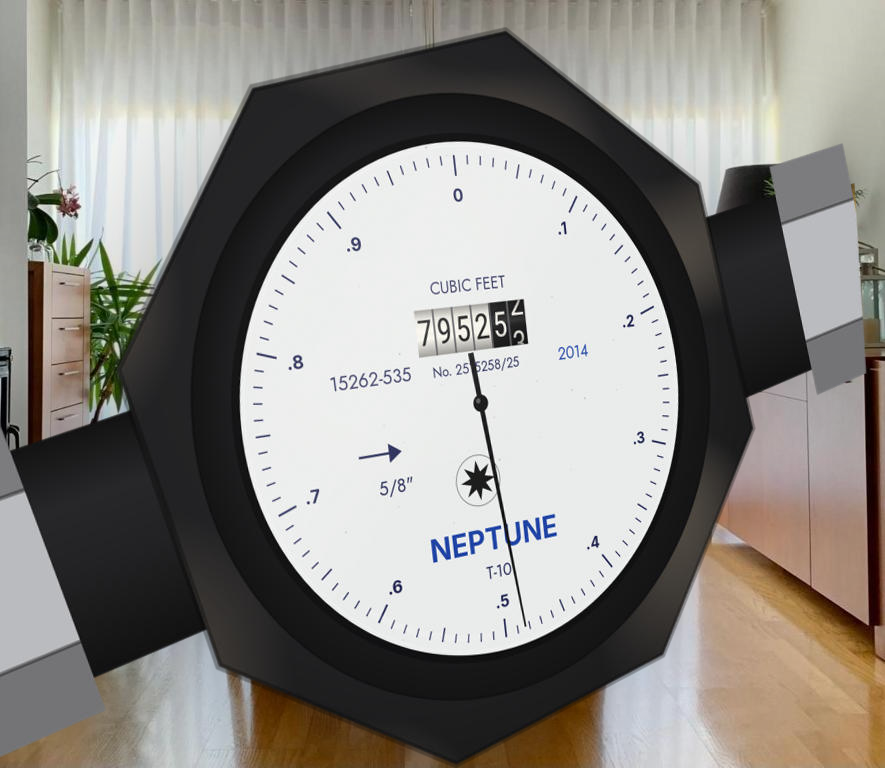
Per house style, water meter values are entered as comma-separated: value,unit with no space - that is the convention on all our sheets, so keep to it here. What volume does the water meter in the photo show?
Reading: 795252.48,ft³
